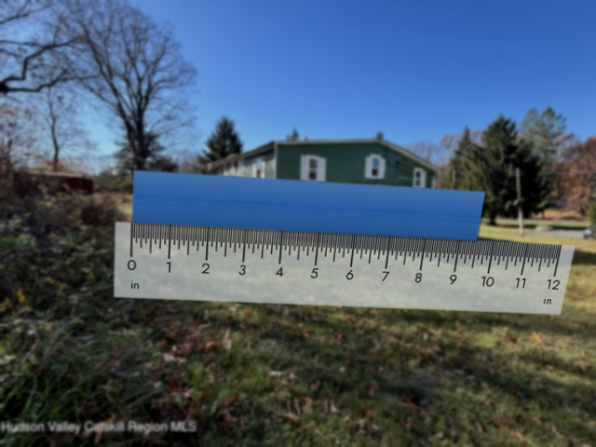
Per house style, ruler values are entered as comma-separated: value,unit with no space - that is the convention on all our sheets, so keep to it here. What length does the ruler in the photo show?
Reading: 9.5,in
